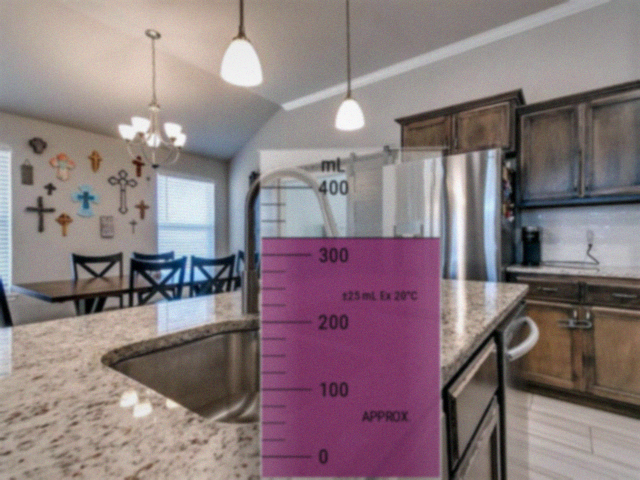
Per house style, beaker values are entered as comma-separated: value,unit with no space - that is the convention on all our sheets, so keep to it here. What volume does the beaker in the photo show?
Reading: 325,mL
